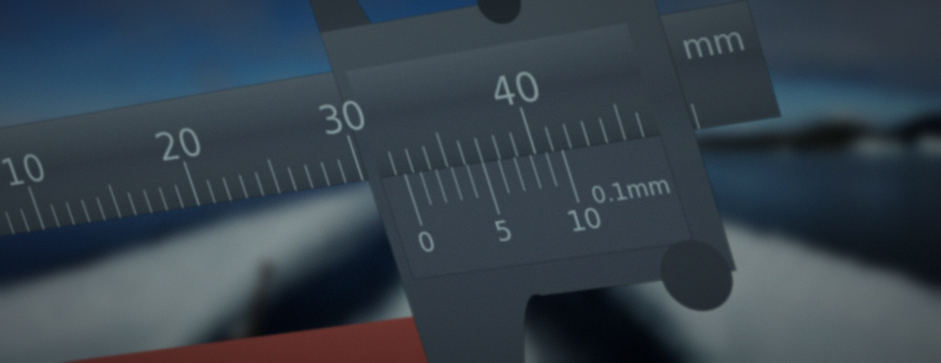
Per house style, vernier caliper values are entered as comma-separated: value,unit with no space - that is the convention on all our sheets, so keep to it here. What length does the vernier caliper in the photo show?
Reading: 32.5,mm
